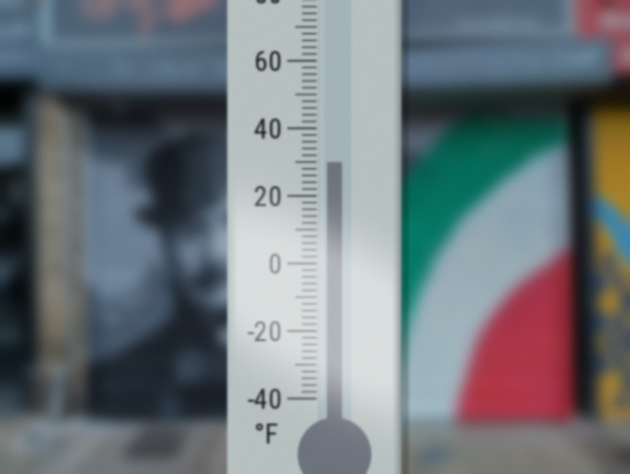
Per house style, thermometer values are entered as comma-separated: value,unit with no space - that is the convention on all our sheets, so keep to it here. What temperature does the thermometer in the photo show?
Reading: 30,°F
